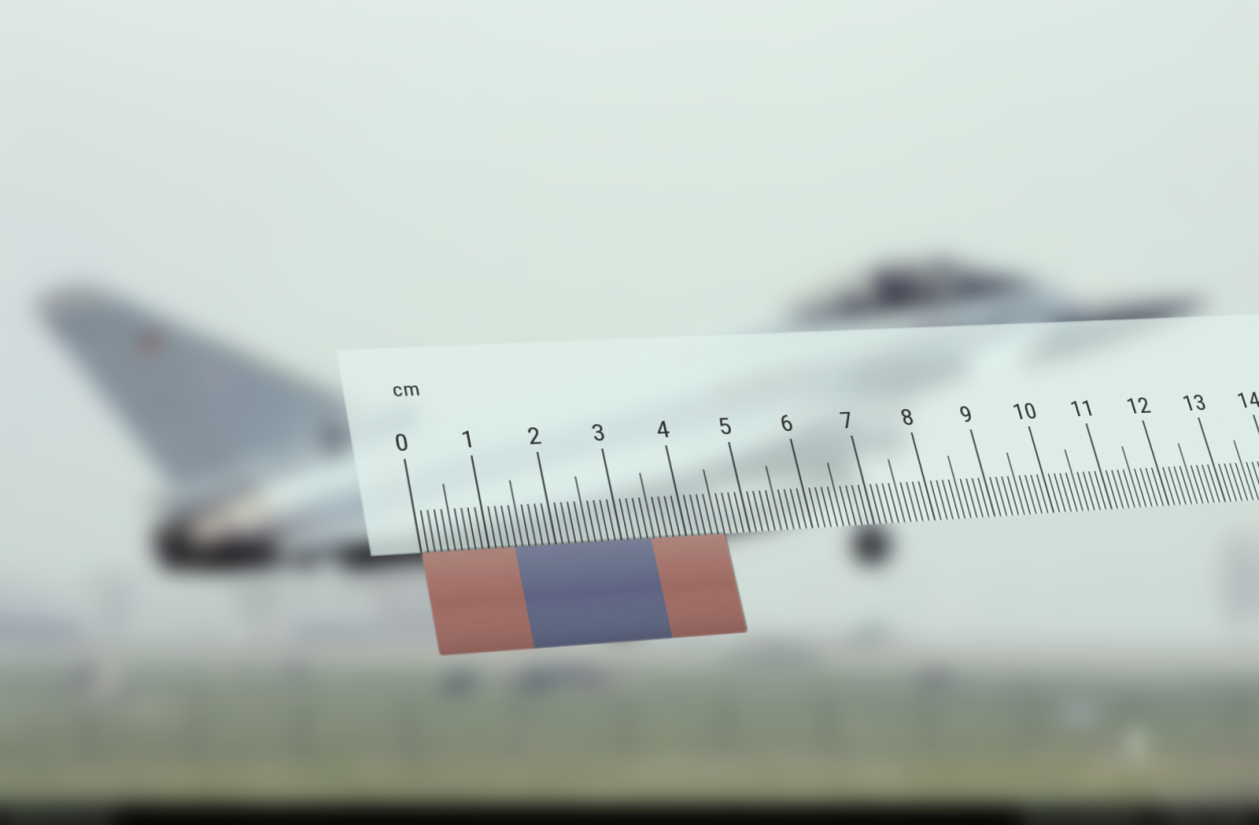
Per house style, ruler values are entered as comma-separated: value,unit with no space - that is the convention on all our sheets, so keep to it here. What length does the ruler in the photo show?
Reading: 4.6,cm
